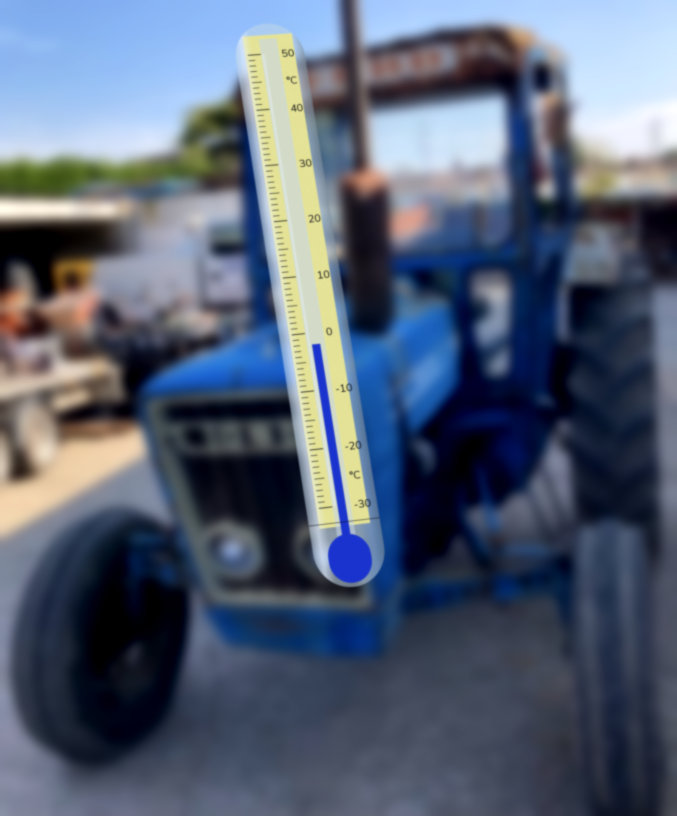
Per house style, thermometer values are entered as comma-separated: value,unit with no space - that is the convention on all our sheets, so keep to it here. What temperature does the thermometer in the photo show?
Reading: -2,°C
